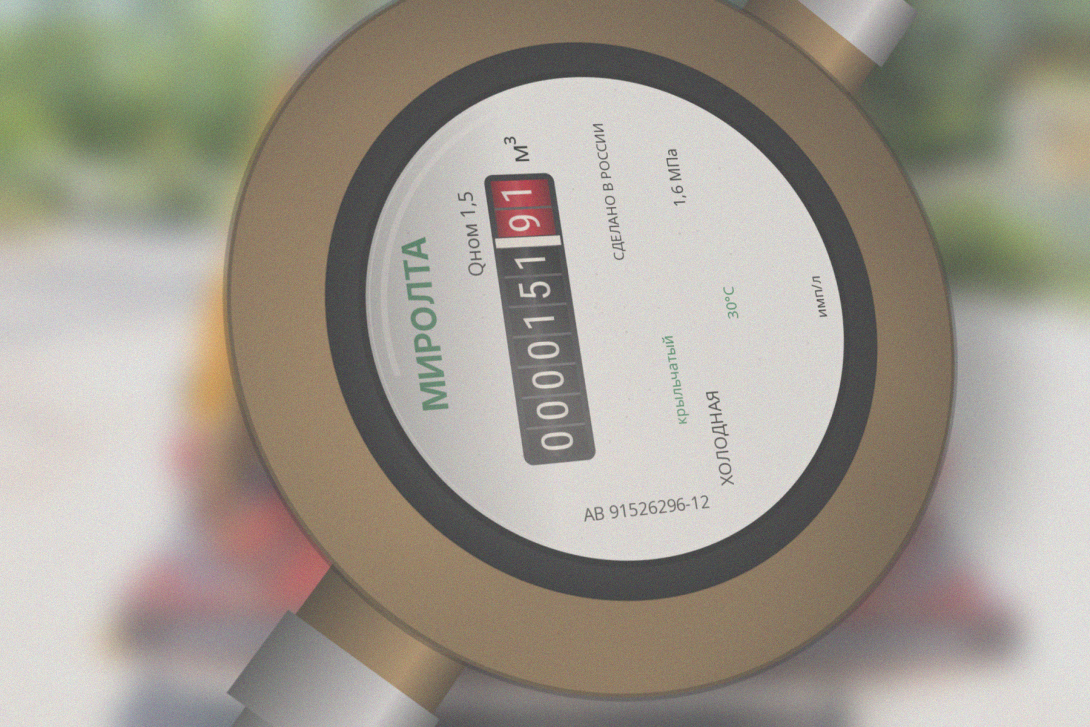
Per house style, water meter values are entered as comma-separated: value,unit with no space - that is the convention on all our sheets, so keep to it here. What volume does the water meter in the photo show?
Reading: 151.91,m³
